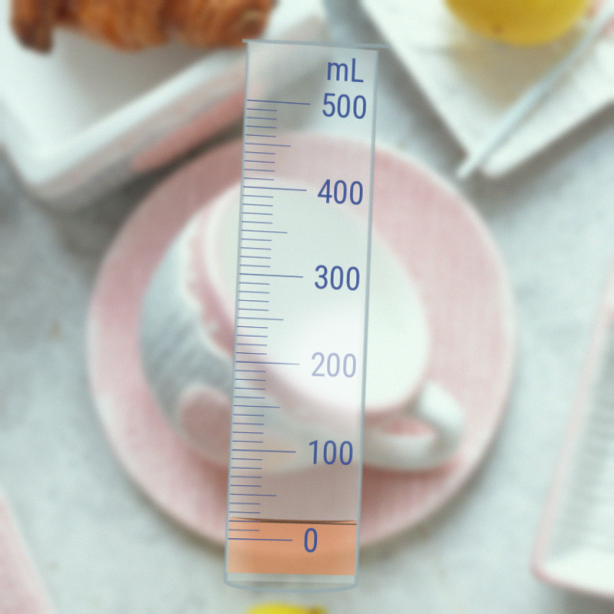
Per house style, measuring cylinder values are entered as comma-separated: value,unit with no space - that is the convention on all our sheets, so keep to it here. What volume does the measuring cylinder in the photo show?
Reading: 20,mL
